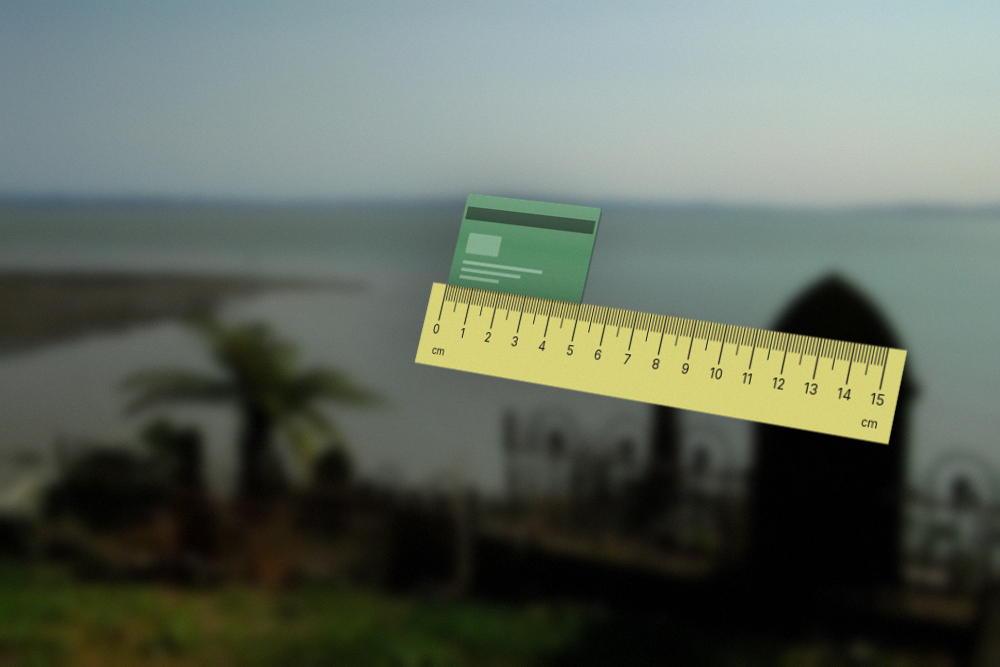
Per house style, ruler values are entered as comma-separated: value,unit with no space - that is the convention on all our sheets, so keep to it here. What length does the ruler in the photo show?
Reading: 5,cm
